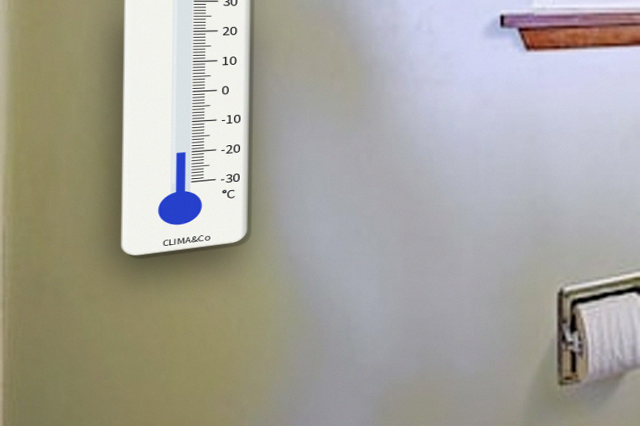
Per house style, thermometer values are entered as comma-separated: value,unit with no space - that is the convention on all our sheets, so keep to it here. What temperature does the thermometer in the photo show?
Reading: -20,°C
